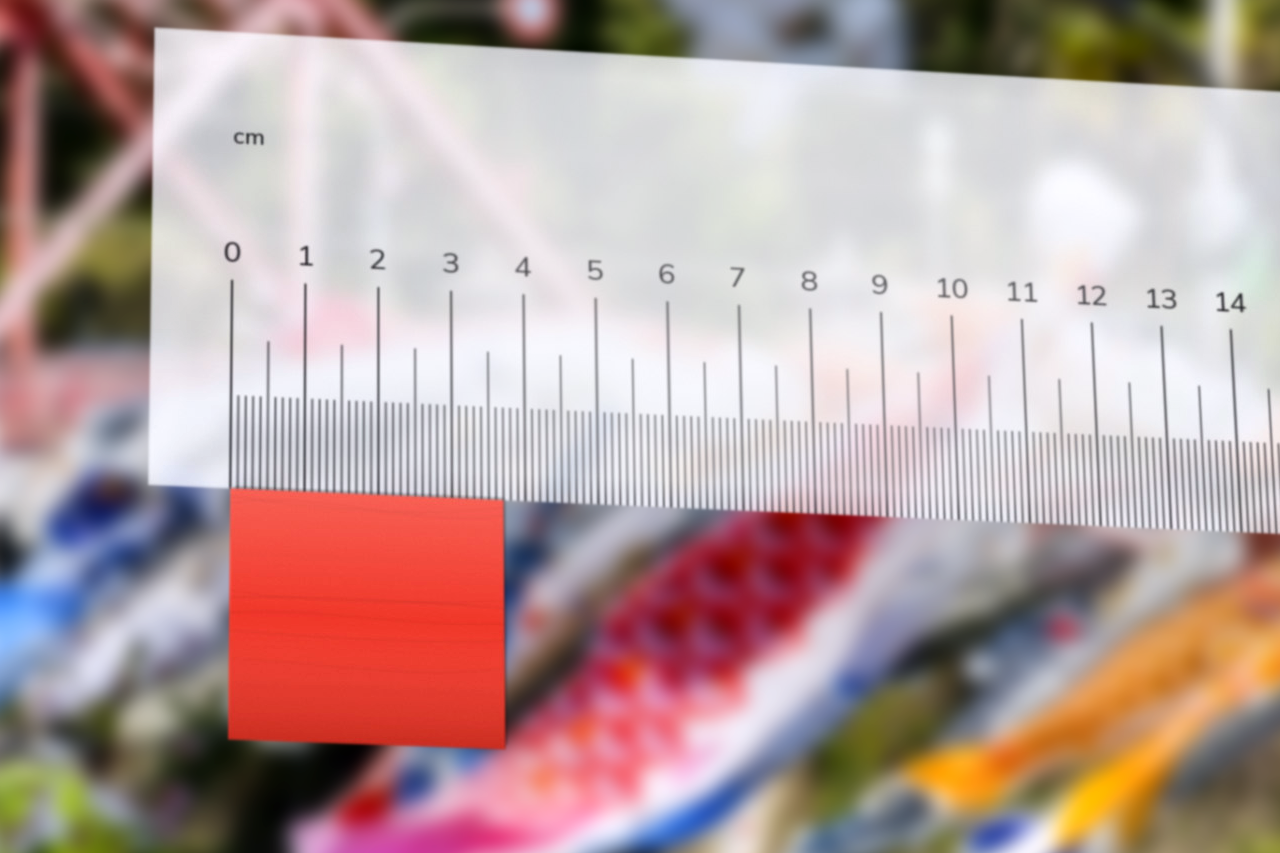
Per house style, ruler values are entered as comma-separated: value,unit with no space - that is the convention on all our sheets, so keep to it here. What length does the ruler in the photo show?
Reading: 3.7,cm
